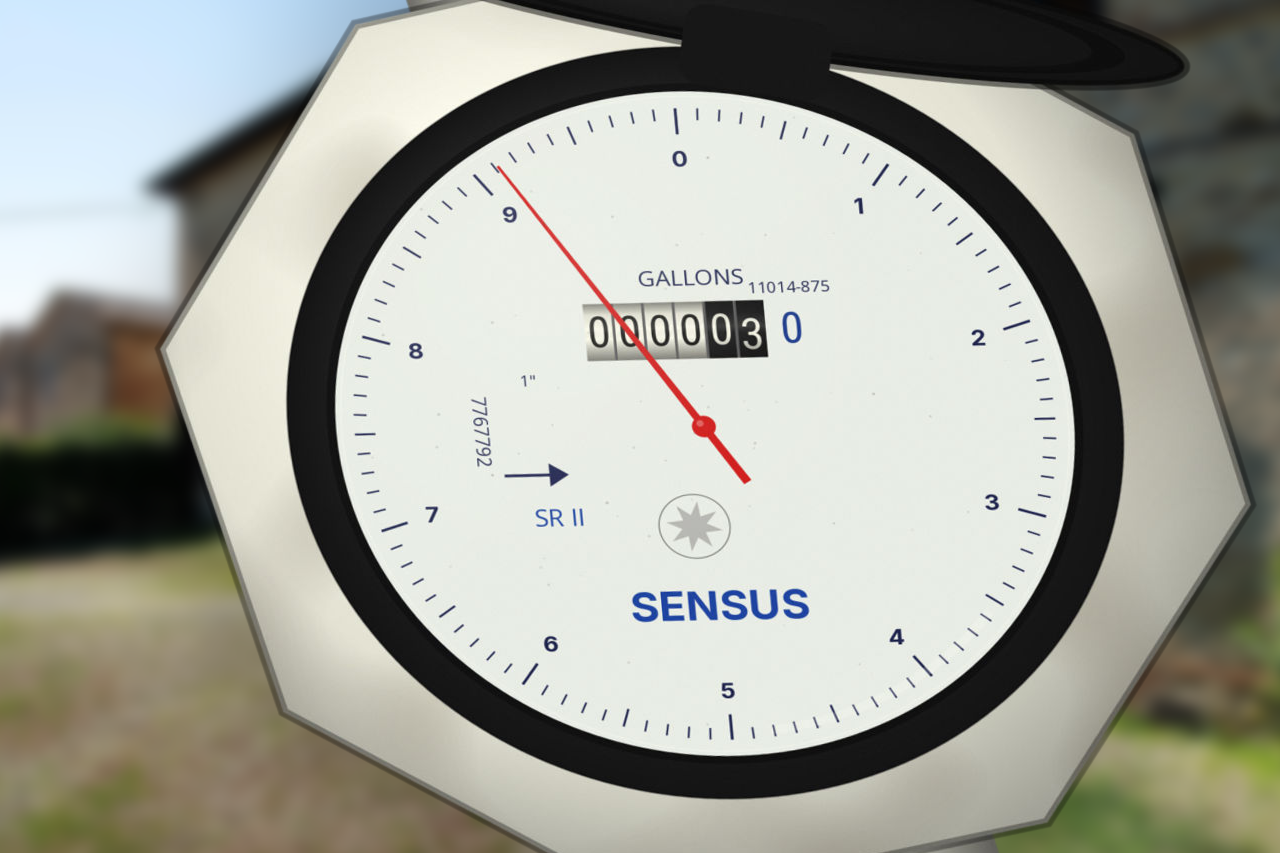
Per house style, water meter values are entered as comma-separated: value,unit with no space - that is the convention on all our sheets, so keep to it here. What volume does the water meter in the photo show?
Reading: 29.1,gal
